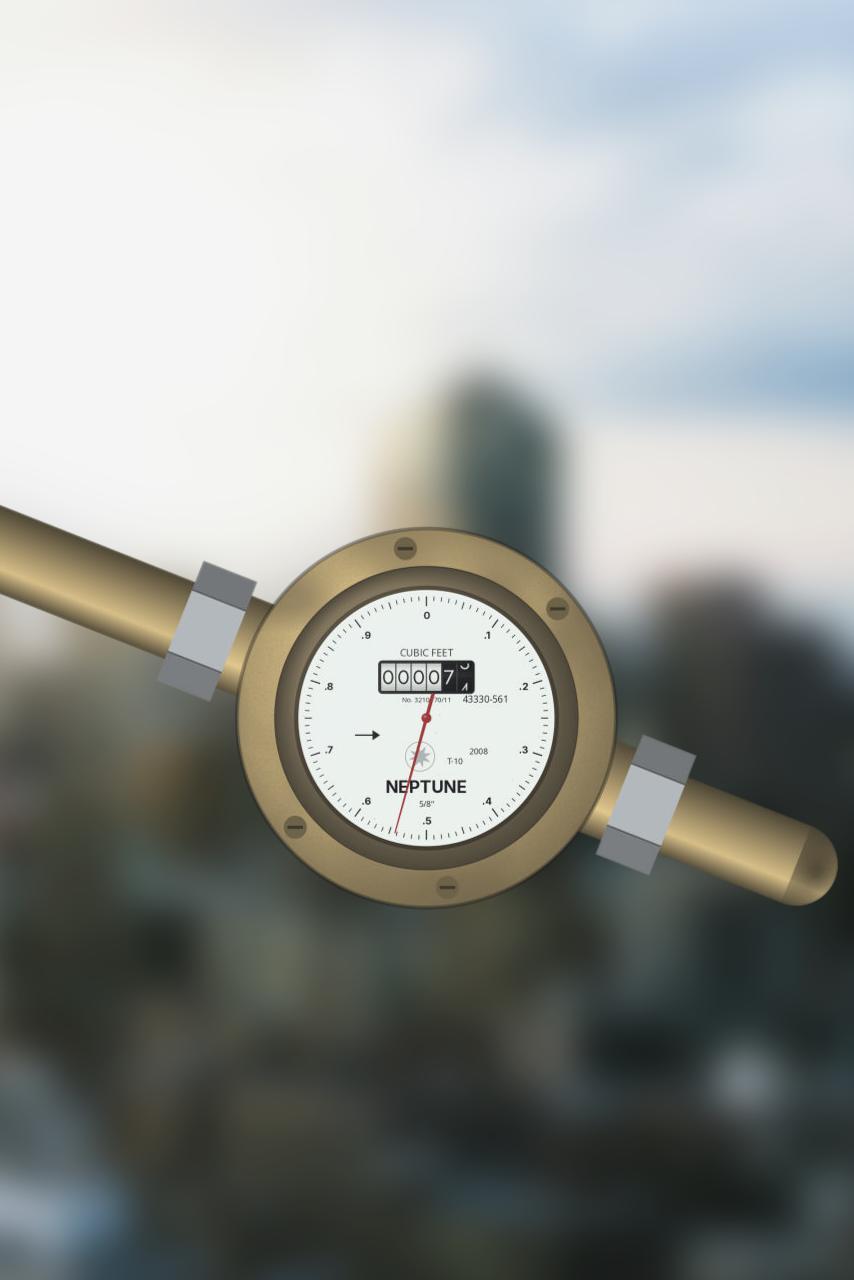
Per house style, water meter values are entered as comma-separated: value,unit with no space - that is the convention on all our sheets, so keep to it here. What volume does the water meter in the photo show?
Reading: 73.54,ft³
